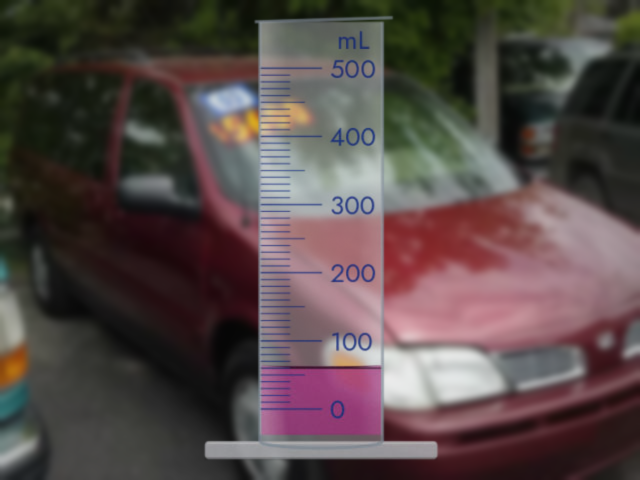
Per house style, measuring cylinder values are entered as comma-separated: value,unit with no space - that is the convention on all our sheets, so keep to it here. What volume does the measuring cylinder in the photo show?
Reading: 60,mL
